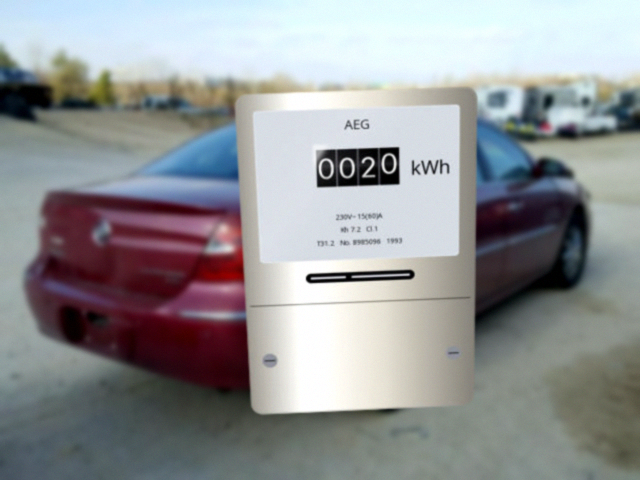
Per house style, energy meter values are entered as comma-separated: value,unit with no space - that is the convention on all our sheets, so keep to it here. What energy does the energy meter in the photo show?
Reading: 20,kWh
